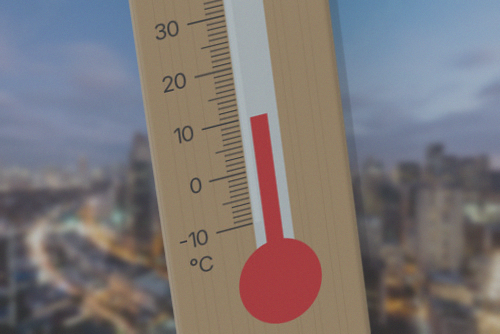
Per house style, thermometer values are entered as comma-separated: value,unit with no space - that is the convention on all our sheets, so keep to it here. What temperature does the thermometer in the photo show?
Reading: 10,°C
